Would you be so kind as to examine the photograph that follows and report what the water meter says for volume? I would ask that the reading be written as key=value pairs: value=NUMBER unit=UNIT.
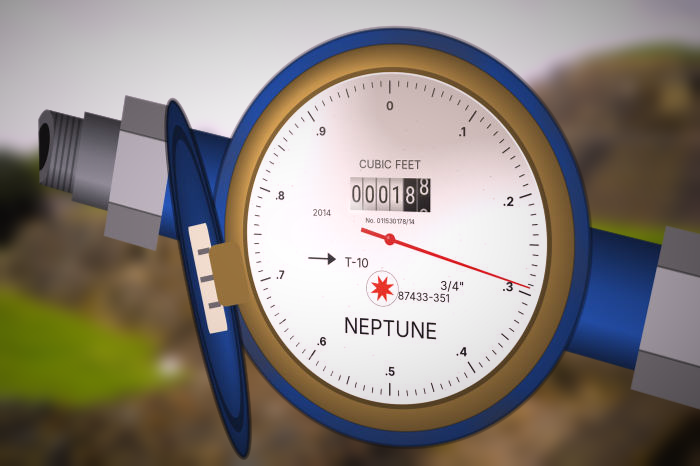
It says value=188.29 unit=ft³
